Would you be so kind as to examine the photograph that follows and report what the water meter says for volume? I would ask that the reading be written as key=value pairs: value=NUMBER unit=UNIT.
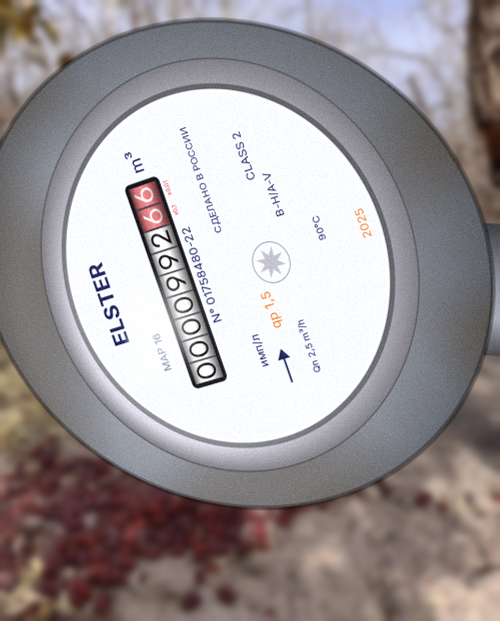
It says value=992.66 unit=m³
